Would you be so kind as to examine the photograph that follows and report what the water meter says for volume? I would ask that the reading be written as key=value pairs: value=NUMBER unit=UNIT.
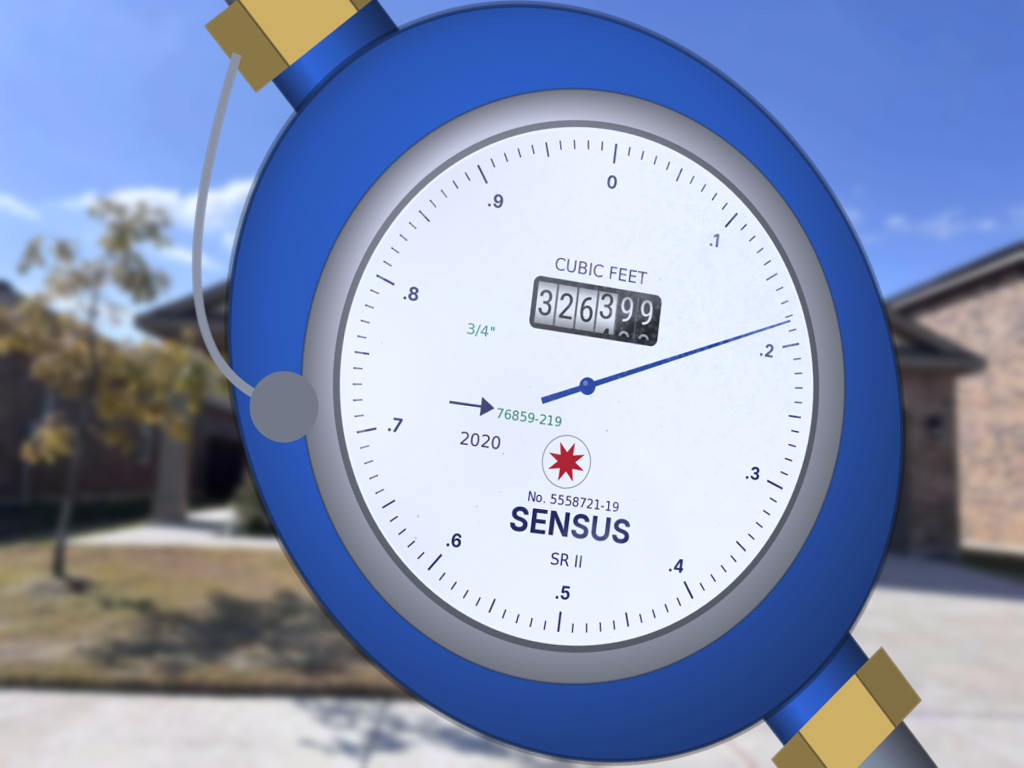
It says value=326399.18 unit=ft³
